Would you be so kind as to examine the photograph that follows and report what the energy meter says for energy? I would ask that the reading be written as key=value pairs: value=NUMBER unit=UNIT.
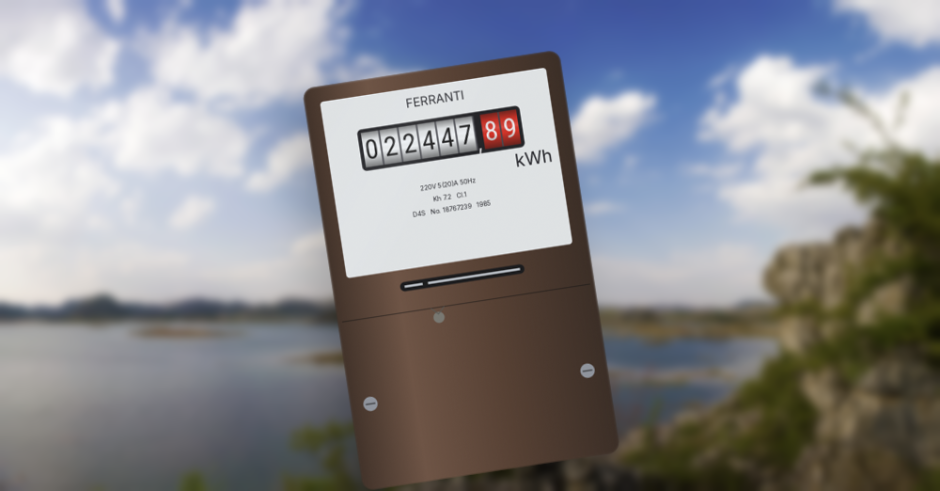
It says value=22447.89 unit=kWh
